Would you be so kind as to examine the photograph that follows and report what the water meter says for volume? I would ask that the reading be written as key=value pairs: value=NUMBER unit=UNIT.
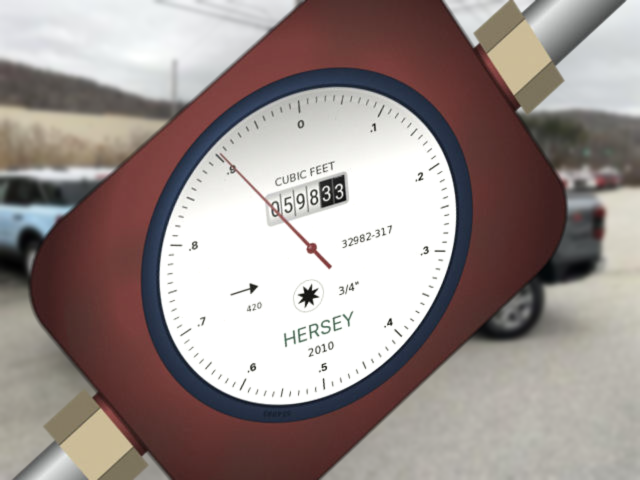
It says value=59832.90 unit=ft³
